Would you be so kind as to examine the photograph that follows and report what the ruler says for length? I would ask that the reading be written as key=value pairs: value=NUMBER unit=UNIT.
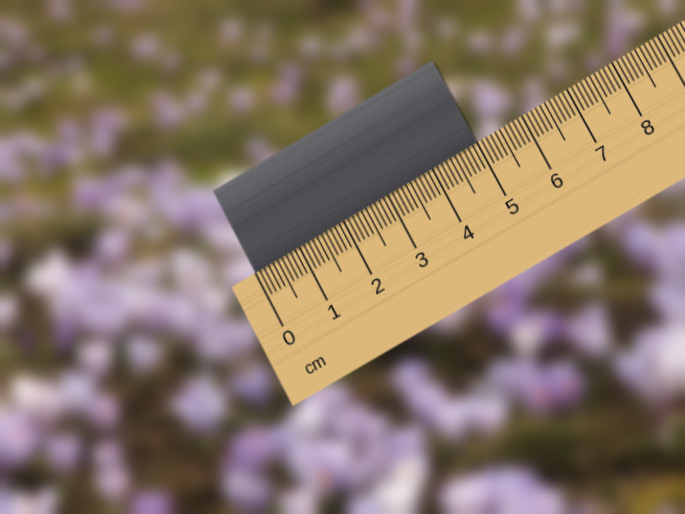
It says value=5 unit=cm
